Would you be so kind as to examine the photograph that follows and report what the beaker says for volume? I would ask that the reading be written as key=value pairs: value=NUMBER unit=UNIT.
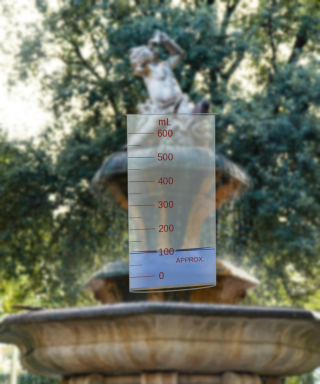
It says value=100 unit=mL
